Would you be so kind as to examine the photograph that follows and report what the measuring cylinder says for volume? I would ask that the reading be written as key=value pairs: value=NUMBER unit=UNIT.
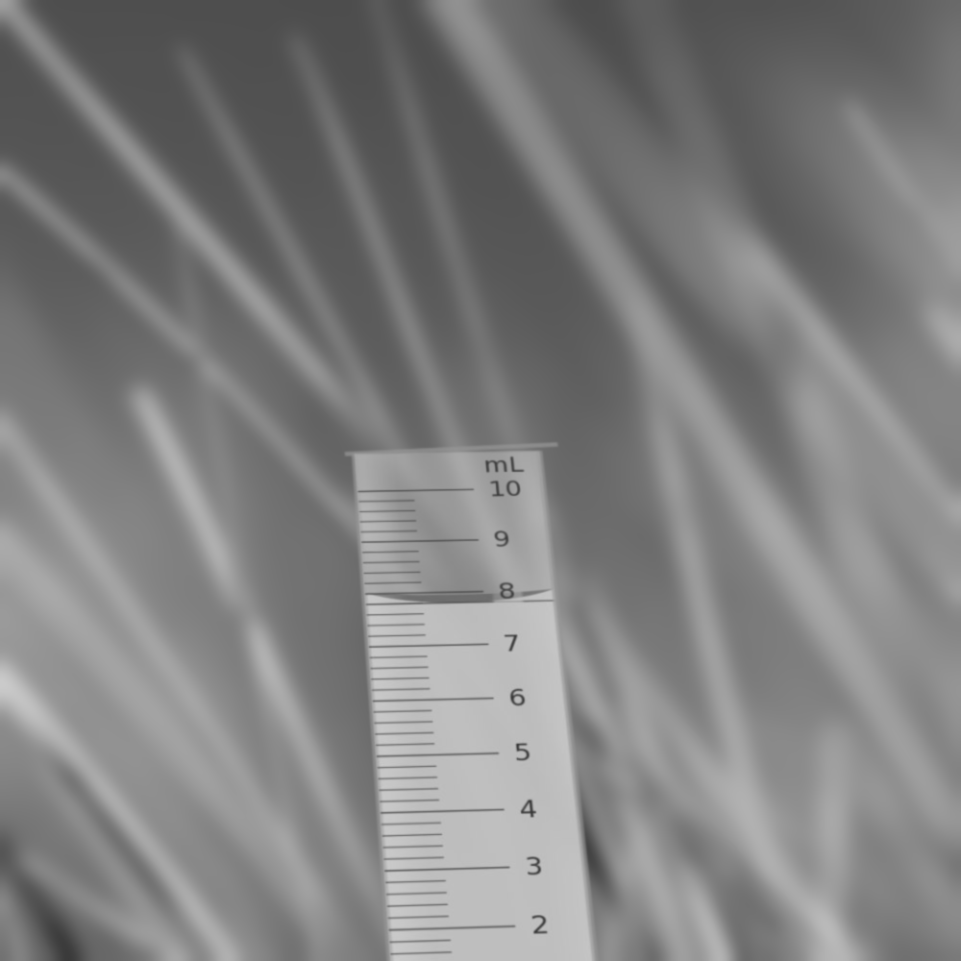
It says value=7.8 unit=mL
